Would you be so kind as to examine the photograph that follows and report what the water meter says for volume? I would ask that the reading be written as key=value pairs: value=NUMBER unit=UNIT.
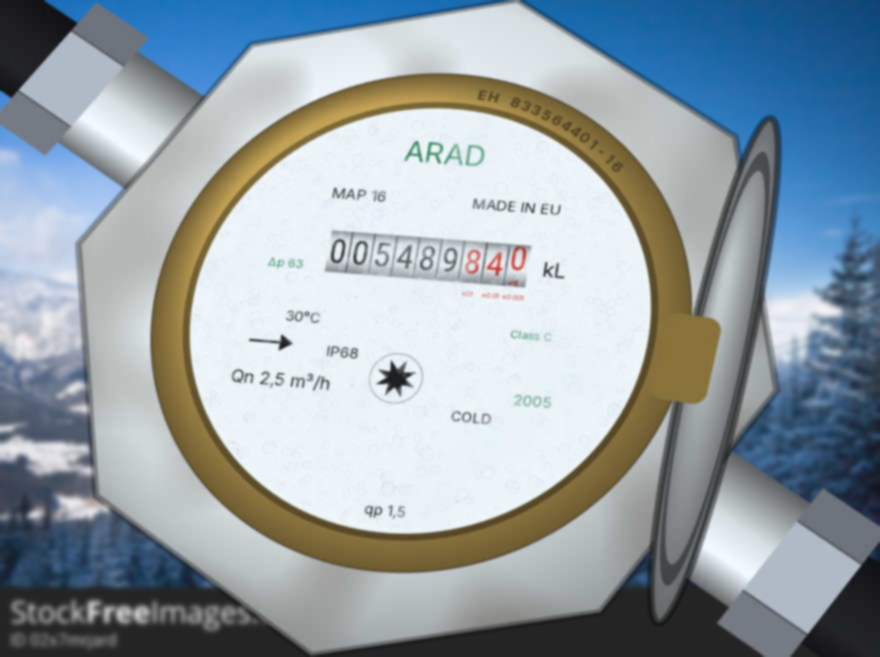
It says value=5489.840 unit=kL
